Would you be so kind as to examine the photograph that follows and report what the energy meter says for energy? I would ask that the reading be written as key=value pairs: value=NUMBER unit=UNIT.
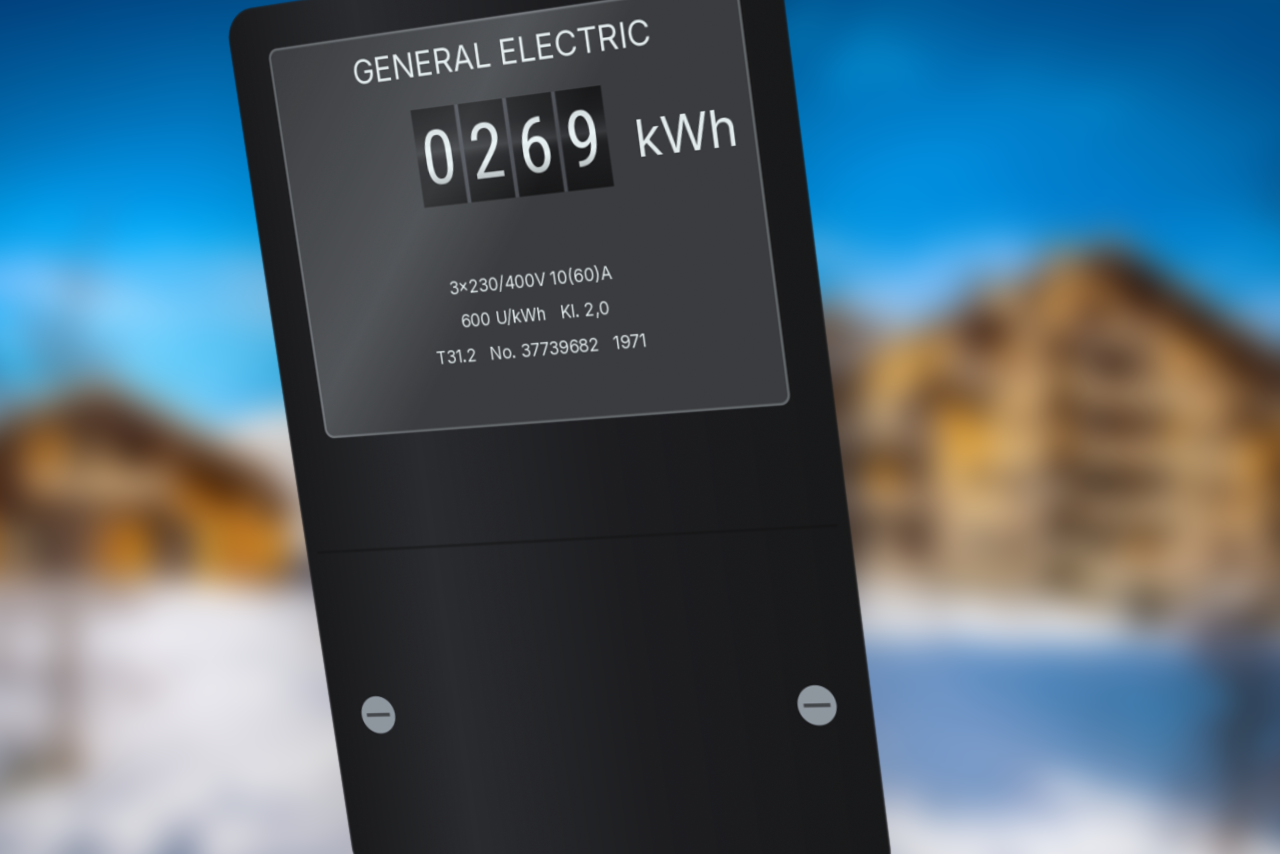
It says value=269 unit=kWh
